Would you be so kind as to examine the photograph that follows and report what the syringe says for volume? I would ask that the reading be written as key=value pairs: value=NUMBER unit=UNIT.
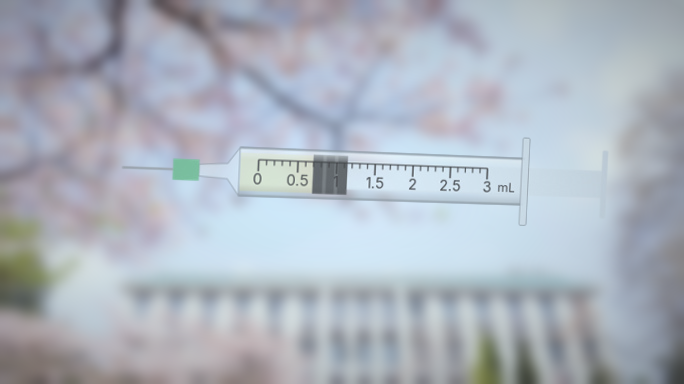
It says value=0.7 unit=mL
